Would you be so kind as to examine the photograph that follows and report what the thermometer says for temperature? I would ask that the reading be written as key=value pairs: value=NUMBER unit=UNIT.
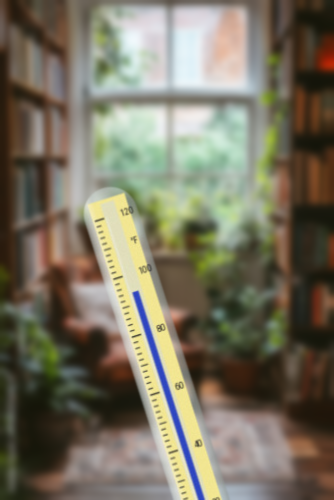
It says value=94 unit=°F
